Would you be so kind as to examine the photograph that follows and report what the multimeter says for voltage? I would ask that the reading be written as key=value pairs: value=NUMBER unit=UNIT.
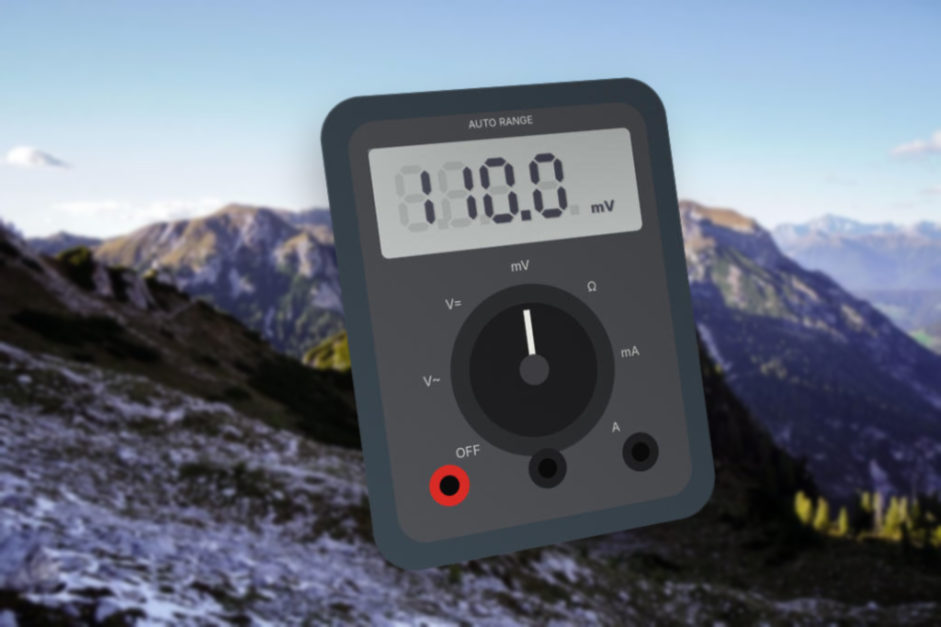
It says value=110.0 unit=mV
